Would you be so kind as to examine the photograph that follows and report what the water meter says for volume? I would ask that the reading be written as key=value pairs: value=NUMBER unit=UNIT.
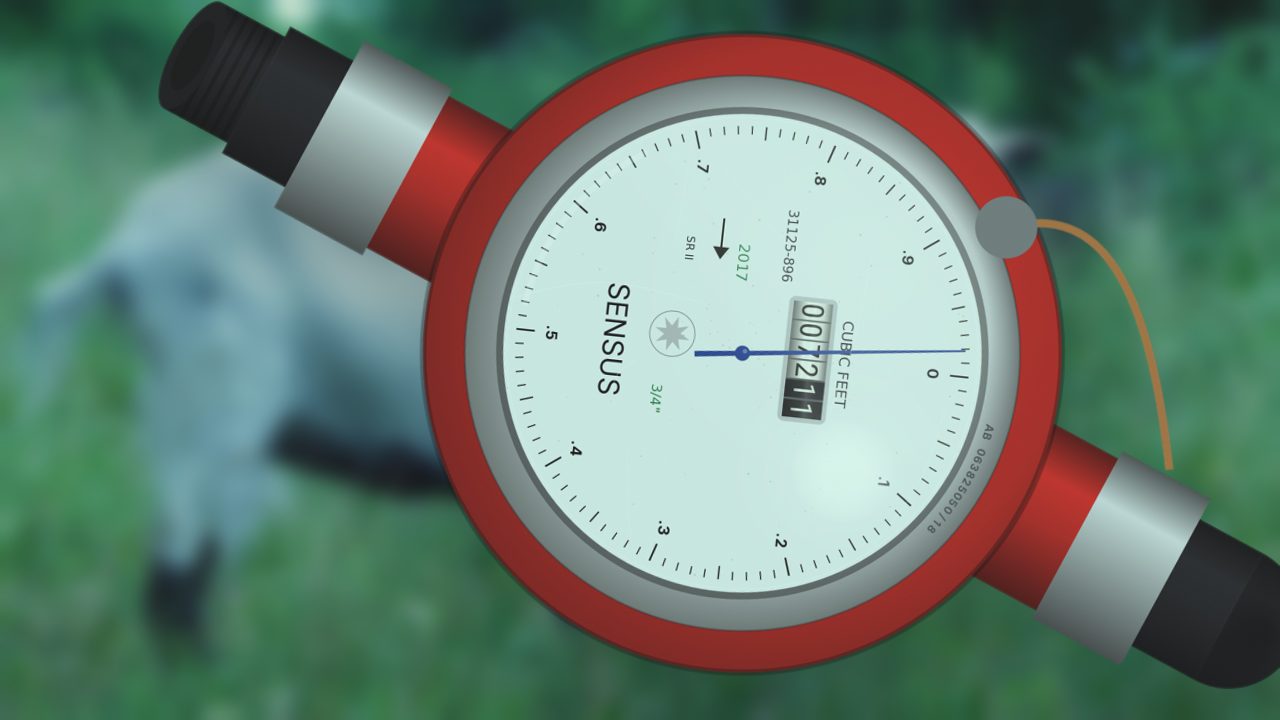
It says value=7210.98 unit=ft³
